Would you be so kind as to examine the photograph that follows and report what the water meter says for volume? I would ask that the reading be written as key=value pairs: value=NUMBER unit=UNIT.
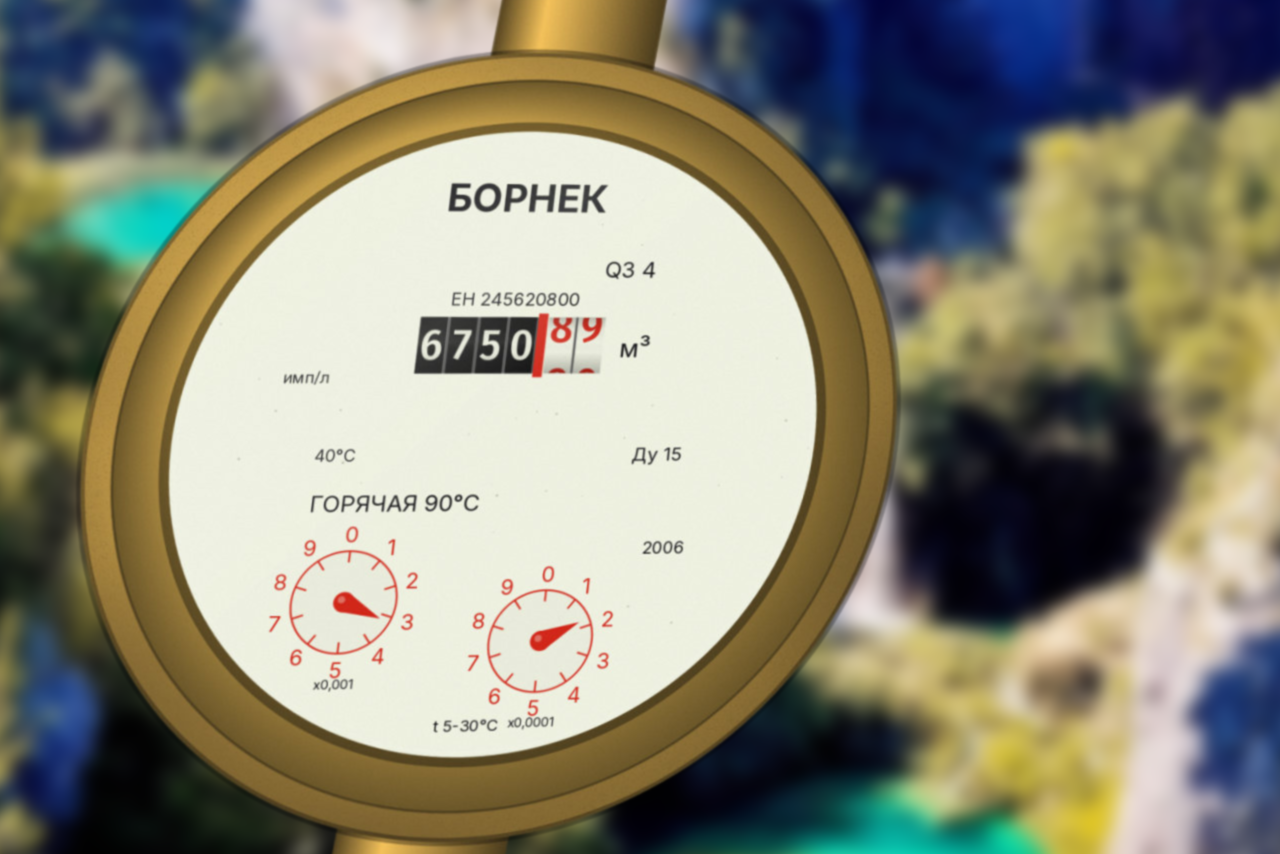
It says value=6750.8931 unit=m³
